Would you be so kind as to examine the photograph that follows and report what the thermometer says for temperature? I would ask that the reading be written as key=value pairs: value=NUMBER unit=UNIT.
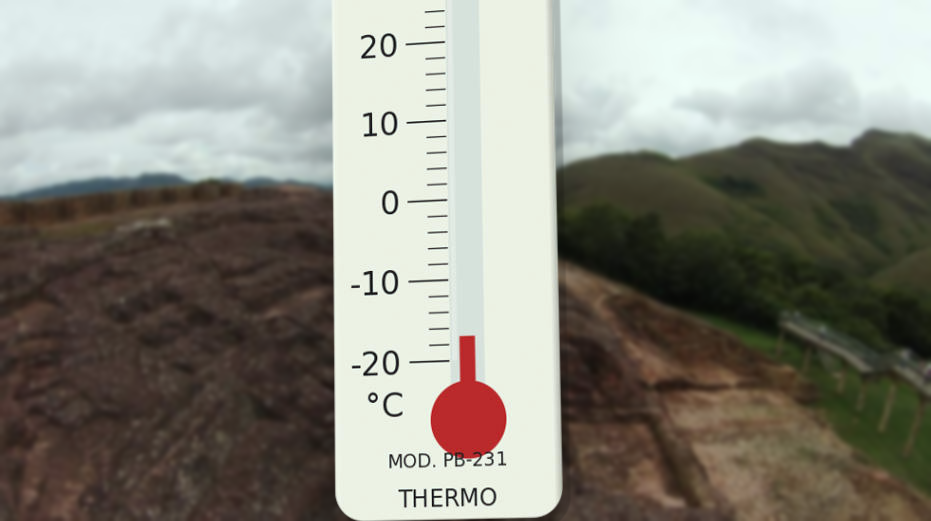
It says value=-17 unit=°C
